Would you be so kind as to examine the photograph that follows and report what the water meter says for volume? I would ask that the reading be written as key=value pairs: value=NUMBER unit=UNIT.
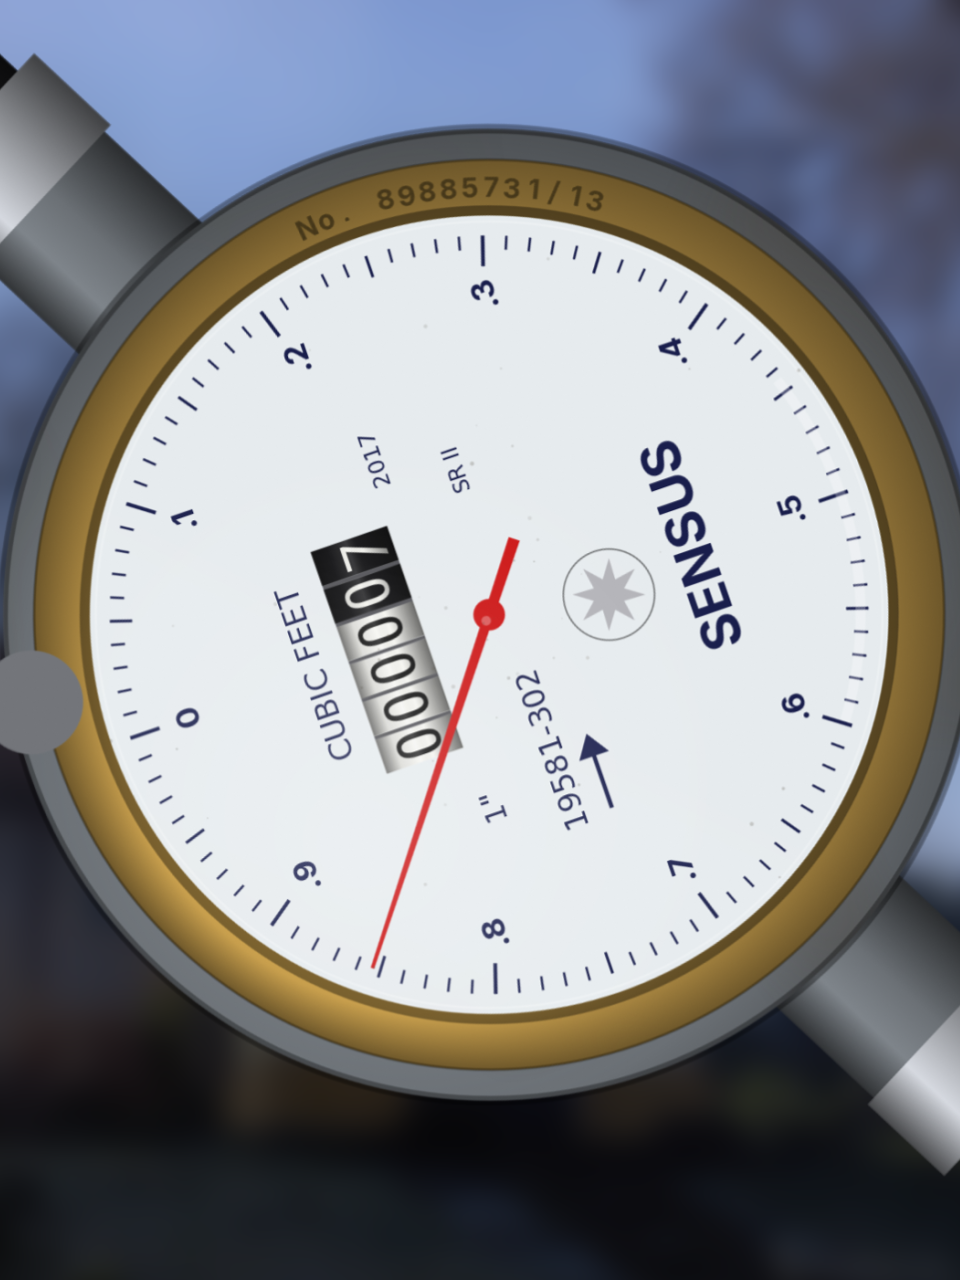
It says value=6.85 unit=ft³
